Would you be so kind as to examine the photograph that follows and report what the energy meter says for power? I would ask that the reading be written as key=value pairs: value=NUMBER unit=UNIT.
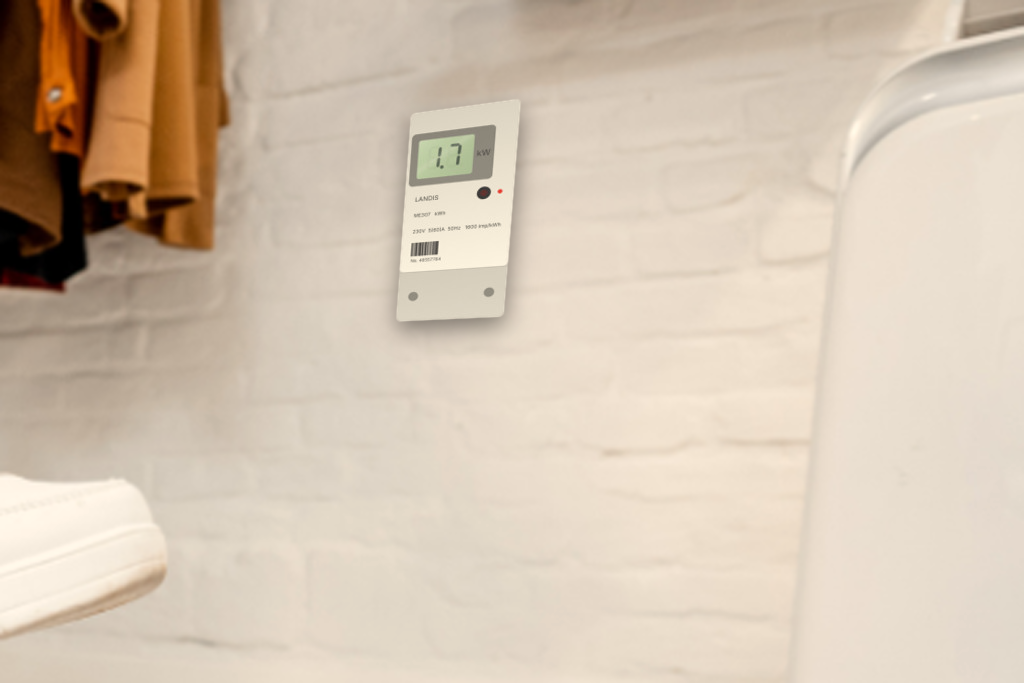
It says value=1.7 unit=kW
